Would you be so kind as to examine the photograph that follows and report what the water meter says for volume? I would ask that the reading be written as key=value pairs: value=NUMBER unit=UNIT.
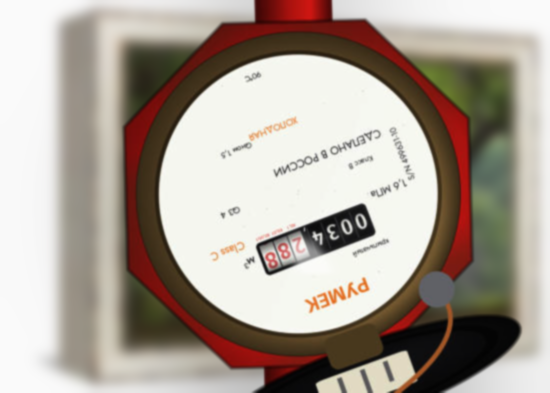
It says value=34.288 unit=m³
